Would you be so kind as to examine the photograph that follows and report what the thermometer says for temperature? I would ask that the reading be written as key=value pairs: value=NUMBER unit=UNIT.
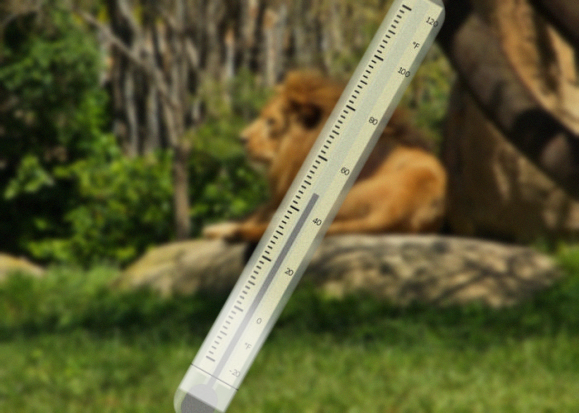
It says value=48 unit=°F
